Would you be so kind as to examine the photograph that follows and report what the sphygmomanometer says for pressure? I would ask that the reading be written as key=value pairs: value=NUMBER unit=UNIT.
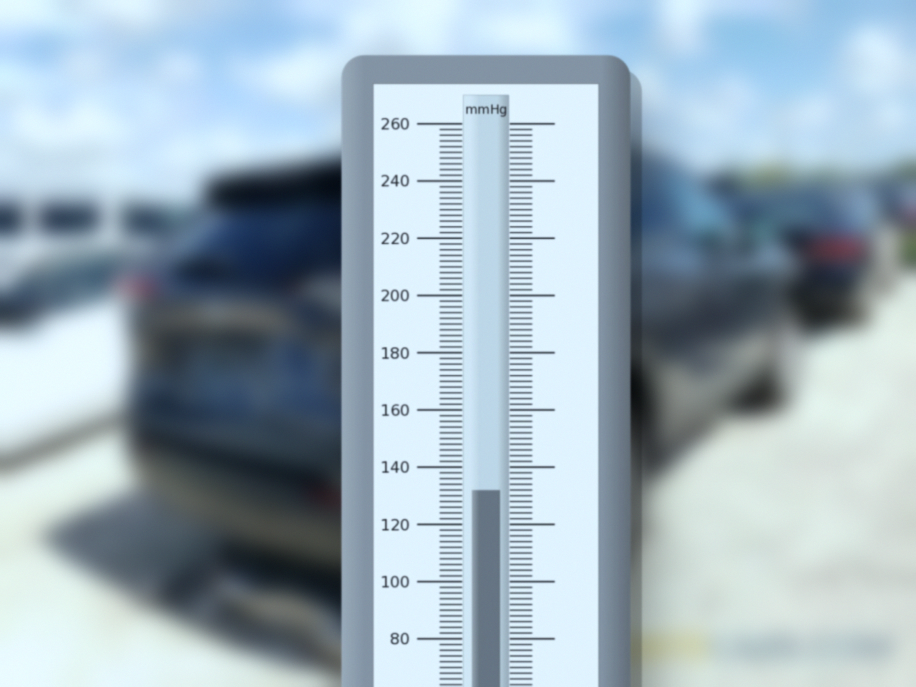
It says value=132 unit=mmHg
